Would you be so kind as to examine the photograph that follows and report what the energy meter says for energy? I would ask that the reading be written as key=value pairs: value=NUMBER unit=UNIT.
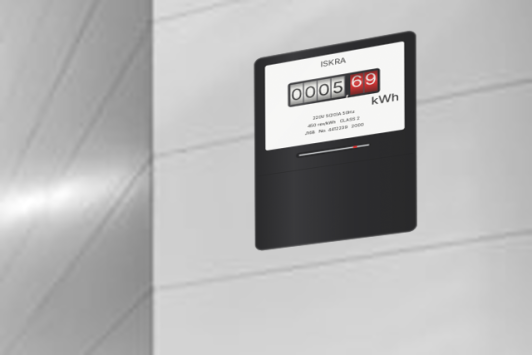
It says value=5.69 unit=kWh
